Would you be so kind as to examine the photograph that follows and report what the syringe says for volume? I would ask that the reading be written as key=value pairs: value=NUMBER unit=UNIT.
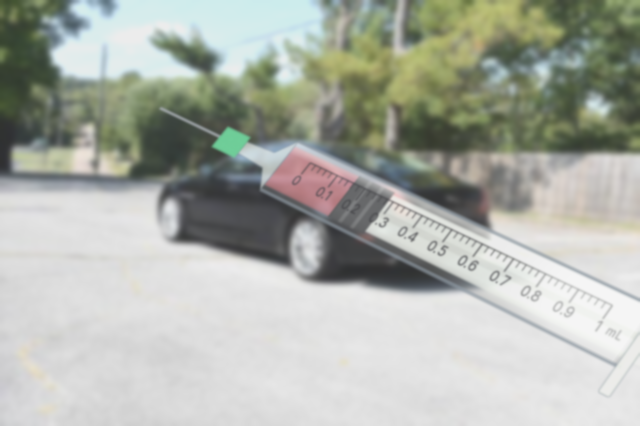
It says value=0.16 unit=mL
